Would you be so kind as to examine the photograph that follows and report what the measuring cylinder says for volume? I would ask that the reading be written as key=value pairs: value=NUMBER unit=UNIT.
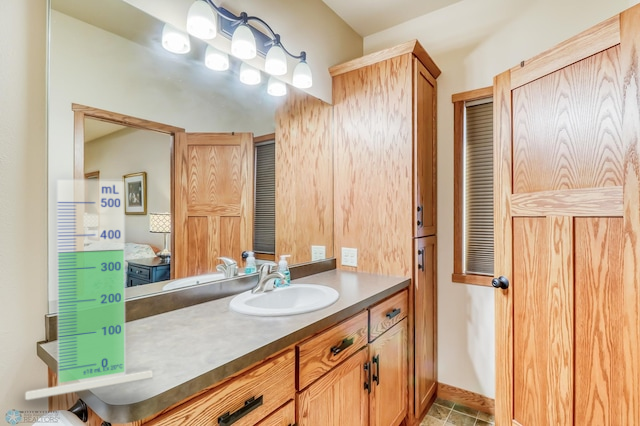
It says value=350 unit=mL
